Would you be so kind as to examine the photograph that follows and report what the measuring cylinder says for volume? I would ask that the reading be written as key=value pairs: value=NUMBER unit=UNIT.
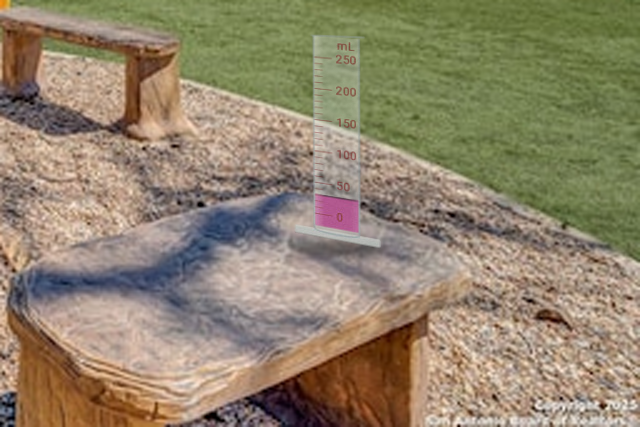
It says value=30 unit=mL
